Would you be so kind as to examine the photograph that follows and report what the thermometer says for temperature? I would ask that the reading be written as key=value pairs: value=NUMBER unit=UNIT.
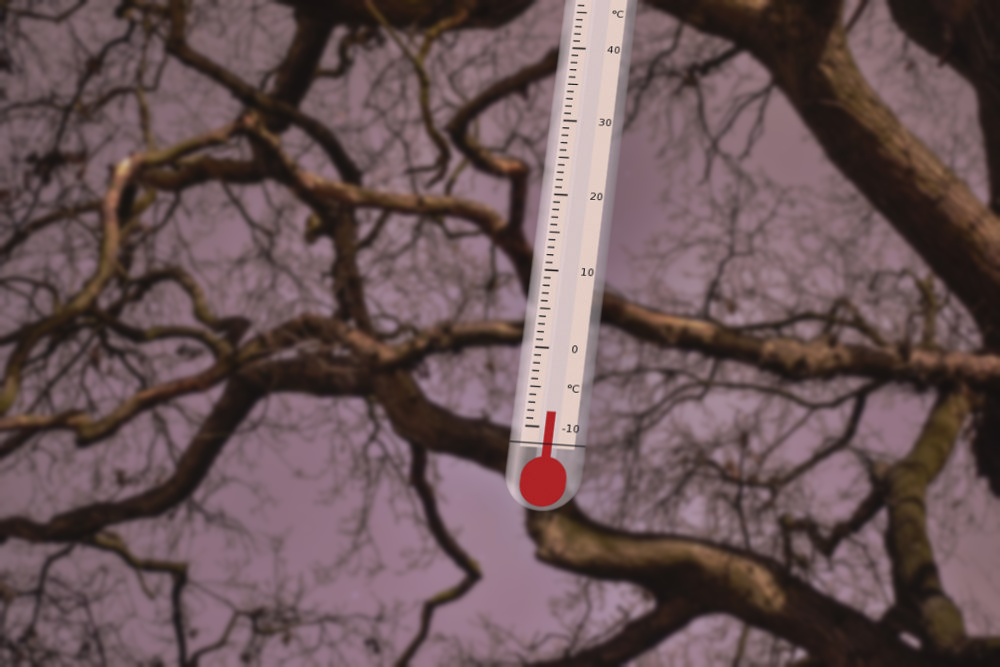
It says value=-8 unit=°C
